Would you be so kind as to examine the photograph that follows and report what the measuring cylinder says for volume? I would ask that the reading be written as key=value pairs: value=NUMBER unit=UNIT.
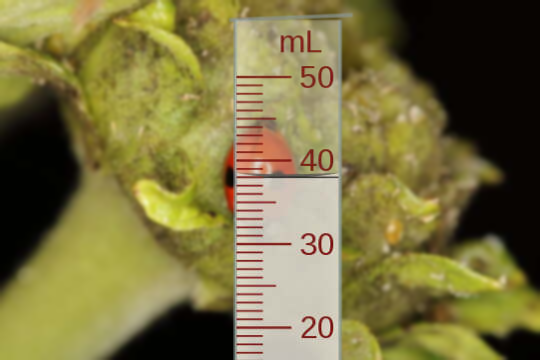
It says value=38 unit=mL
